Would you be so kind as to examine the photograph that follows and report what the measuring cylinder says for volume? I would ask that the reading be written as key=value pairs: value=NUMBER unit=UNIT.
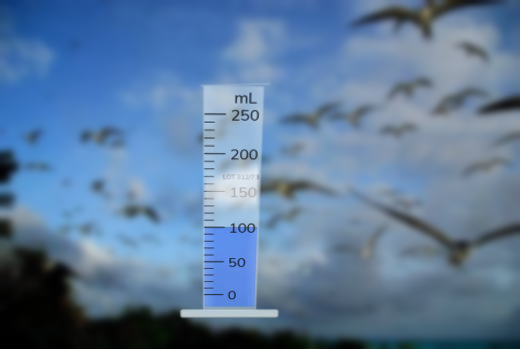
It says value=100 unit=mL
